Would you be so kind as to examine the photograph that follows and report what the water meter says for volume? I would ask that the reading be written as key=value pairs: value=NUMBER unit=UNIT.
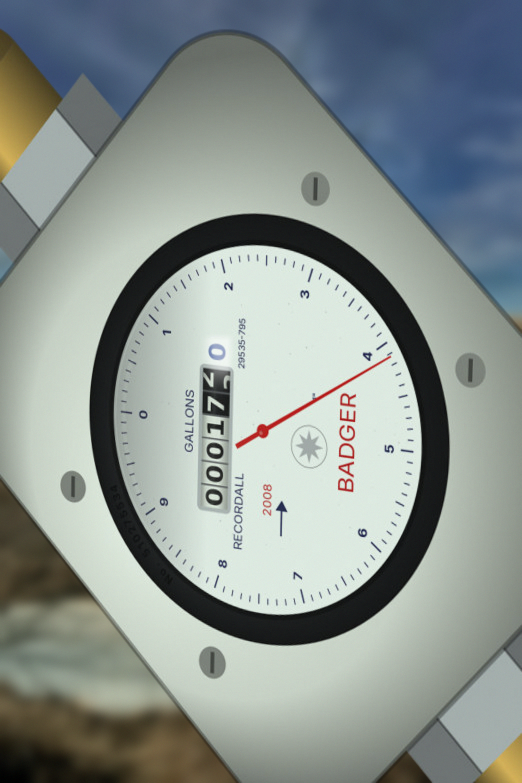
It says value=1724.1 unit=gal
